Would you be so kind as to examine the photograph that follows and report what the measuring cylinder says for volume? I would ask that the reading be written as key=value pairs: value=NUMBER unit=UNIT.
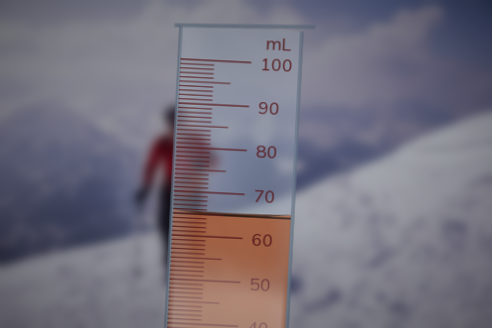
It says value=65 unit=mL
